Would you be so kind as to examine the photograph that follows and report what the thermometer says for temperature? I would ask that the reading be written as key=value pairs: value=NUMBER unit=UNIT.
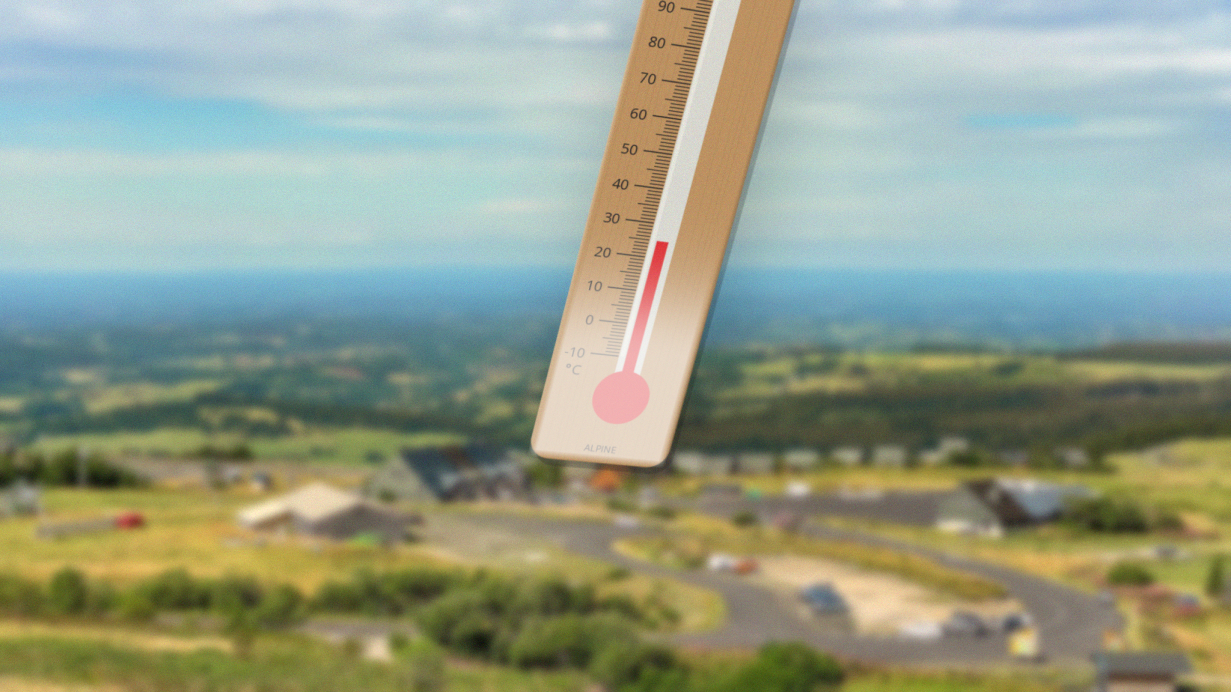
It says value=25 unit=°C
